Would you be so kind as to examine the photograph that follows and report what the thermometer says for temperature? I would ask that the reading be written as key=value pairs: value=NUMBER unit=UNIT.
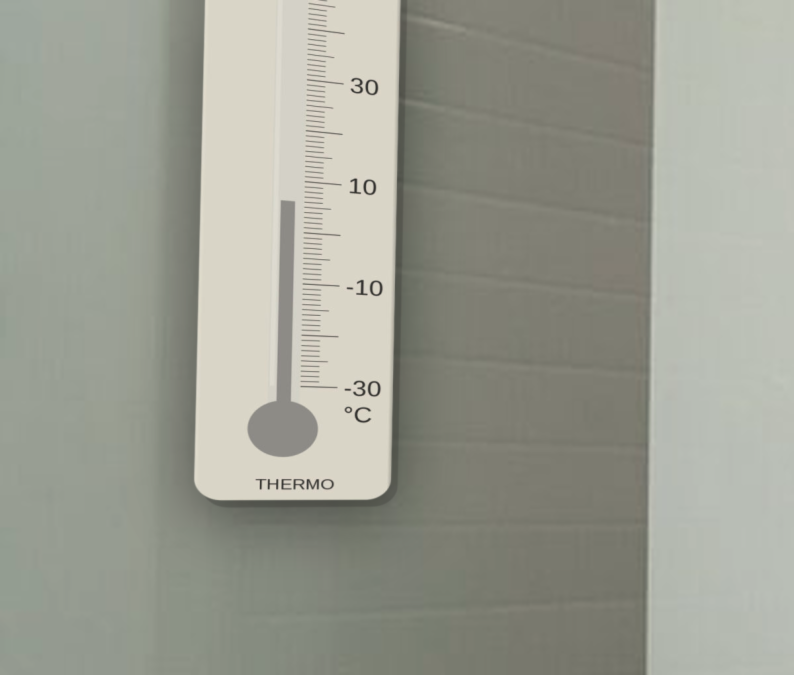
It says value=6 unit=°C
